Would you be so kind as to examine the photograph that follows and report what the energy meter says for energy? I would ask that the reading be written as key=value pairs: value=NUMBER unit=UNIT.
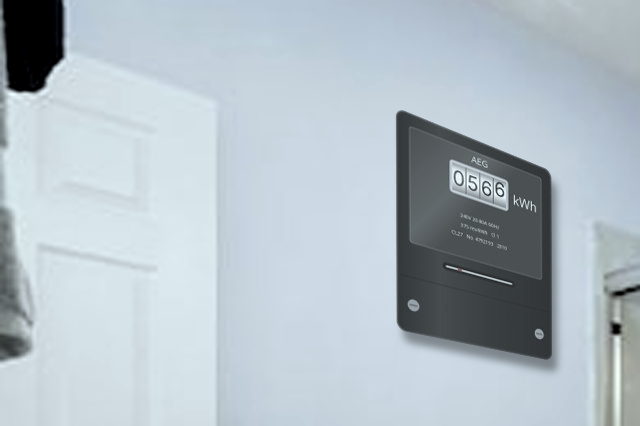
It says value=566 unit=kWh
